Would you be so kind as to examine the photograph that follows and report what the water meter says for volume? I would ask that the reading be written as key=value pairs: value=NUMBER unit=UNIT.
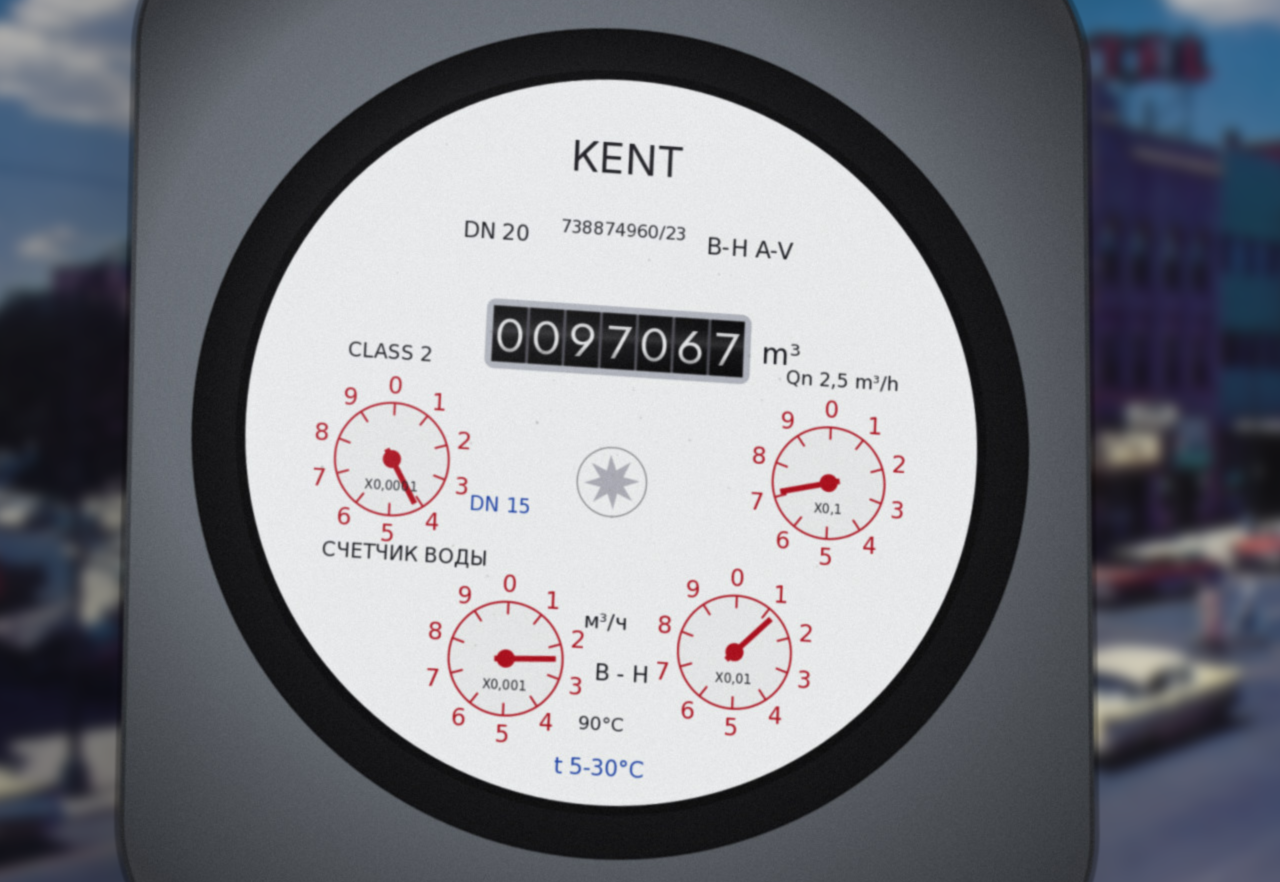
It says value=97067.7124 unit=m³
